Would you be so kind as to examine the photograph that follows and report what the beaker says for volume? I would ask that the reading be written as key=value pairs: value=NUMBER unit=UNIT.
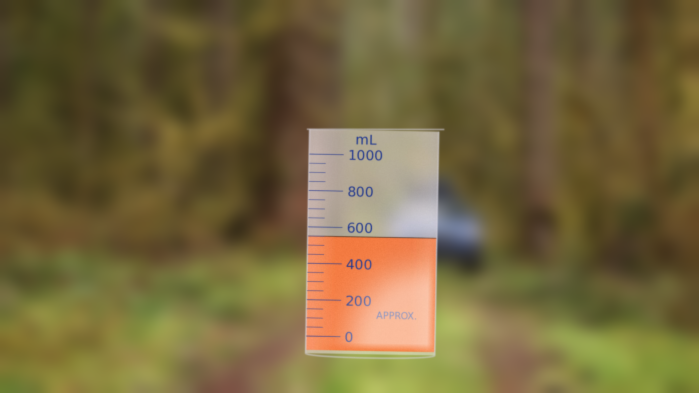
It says value=550 unit=mL
